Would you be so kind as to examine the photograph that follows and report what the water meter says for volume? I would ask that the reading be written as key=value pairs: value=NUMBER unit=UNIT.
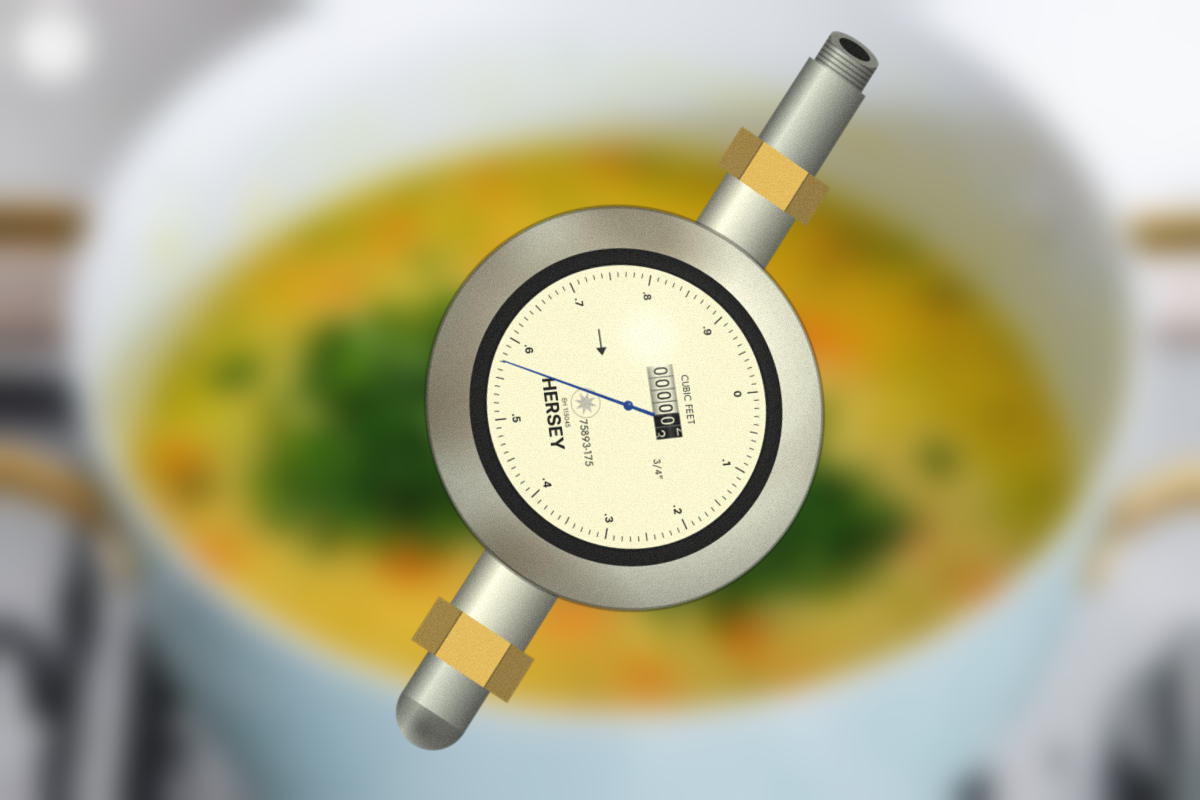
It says value=2.57 unit=ft³
